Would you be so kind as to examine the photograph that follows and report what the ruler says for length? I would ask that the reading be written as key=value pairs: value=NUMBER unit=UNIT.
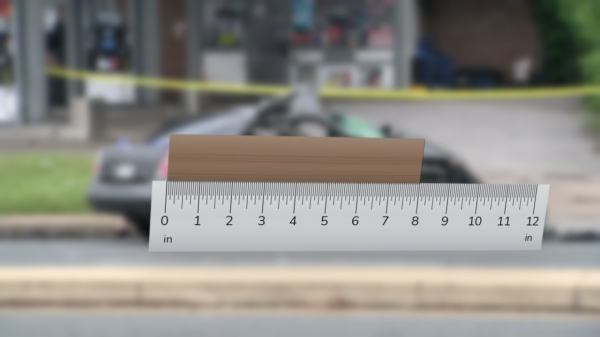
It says value=8 unit=in
